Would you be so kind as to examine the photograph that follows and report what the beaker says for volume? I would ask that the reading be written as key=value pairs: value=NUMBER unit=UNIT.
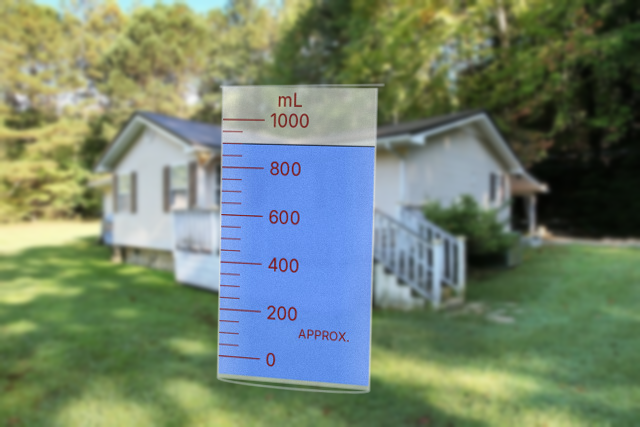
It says value=900 unit=mL
